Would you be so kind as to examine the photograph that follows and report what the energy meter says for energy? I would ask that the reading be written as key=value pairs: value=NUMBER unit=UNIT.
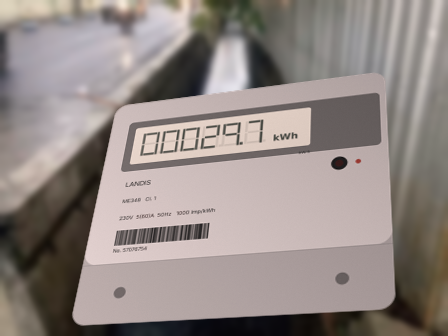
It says value=29.7 unit=kWh
